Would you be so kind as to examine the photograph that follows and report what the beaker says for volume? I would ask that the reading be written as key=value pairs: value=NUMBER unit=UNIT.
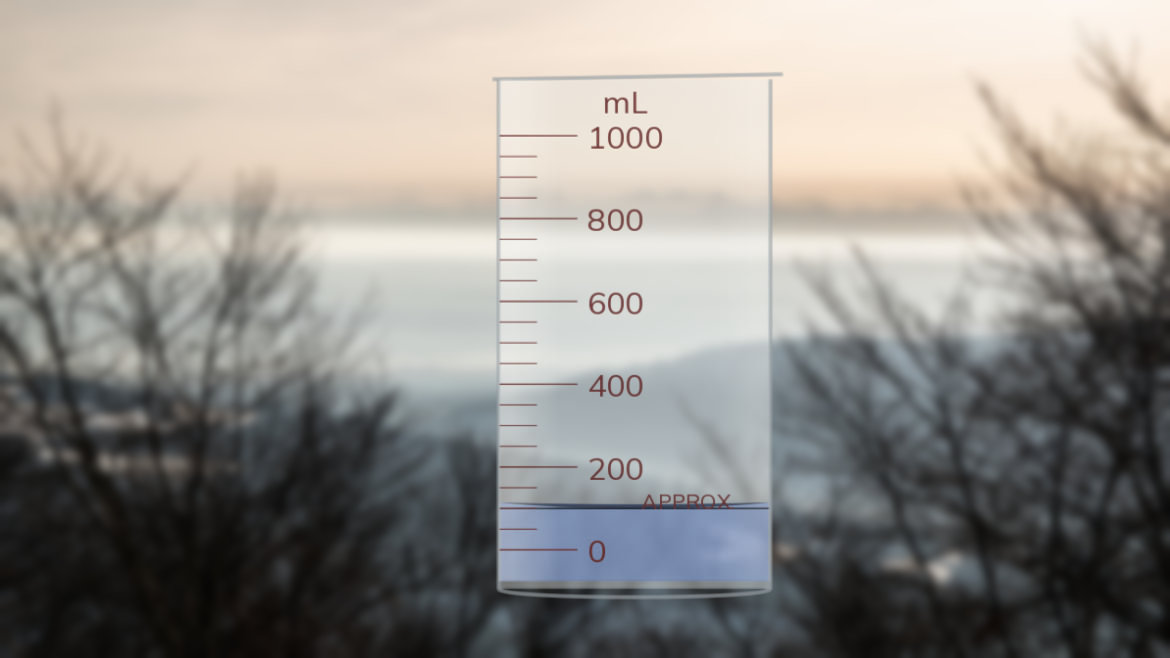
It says value=100 unit=mL
